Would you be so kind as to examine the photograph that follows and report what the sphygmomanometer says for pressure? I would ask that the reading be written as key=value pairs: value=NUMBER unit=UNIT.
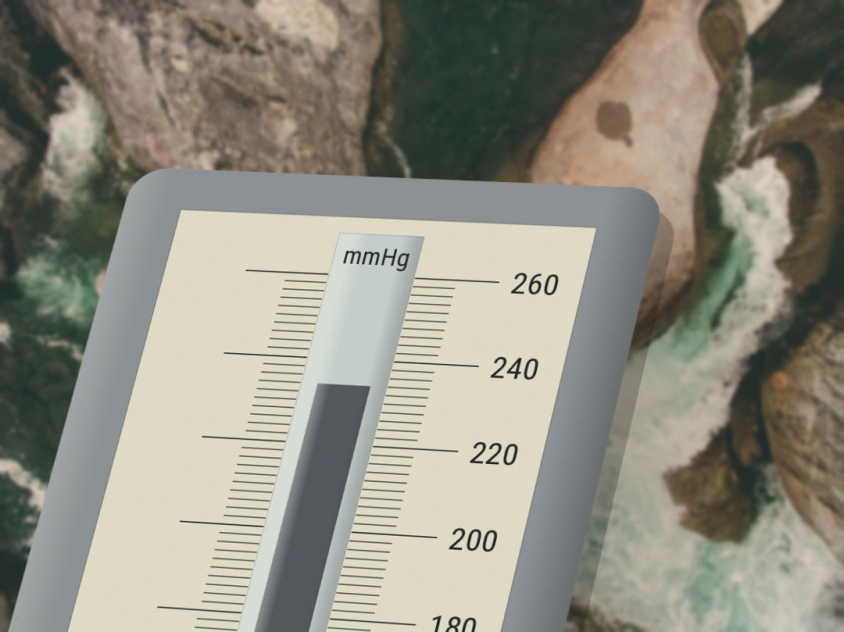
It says value=234 unit=mmHg
